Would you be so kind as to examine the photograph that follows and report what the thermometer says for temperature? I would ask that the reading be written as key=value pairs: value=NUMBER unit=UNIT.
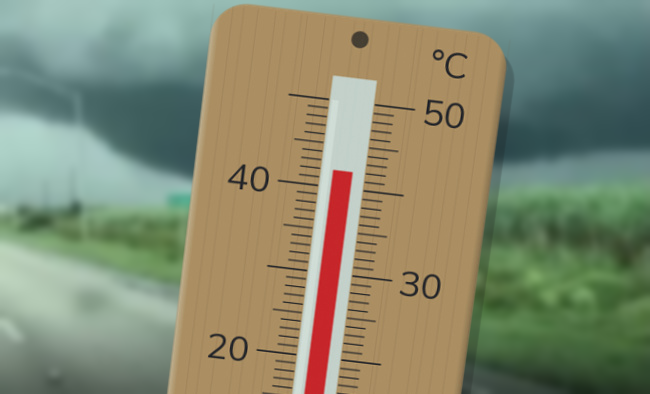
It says value=42 unit=°C
